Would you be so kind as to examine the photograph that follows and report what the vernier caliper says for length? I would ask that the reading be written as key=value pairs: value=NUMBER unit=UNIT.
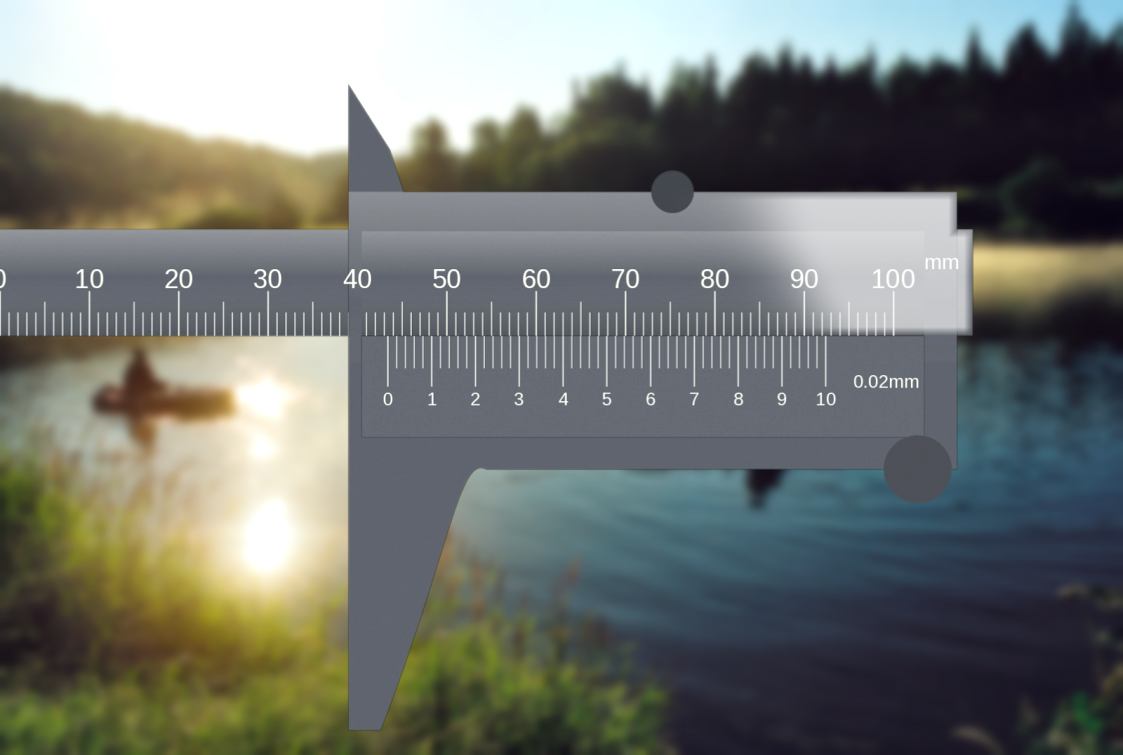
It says value=43.4 unit=mm
